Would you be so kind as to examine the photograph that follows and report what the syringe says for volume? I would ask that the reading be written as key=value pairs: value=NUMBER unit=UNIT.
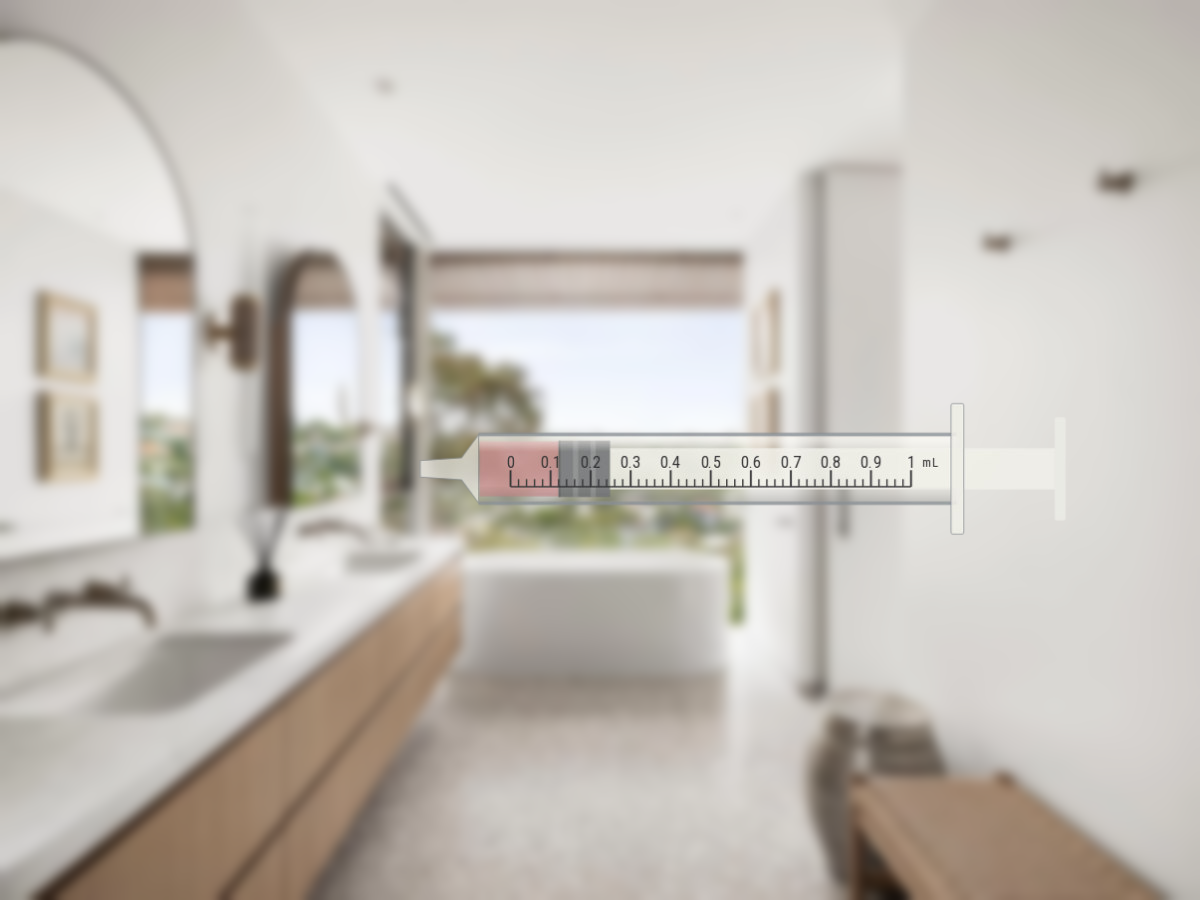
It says value=0.12 unit=mL
